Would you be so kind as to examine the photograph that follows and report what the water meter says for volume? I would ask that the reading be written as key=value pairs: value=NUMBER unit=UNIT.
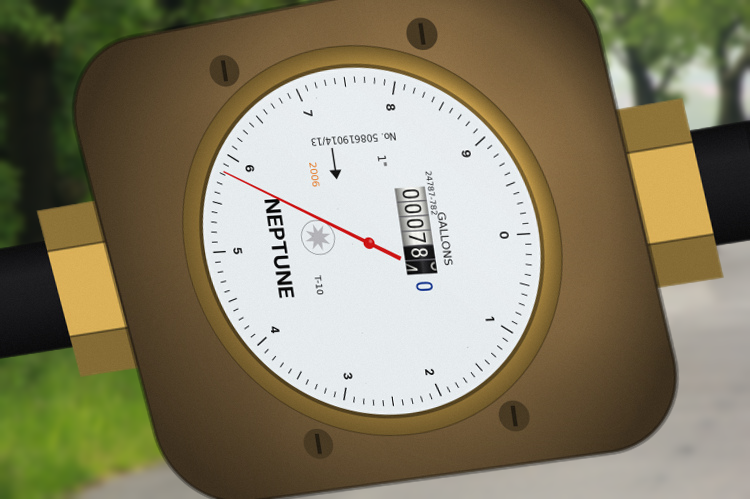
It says value=7835.8 unit=gal
